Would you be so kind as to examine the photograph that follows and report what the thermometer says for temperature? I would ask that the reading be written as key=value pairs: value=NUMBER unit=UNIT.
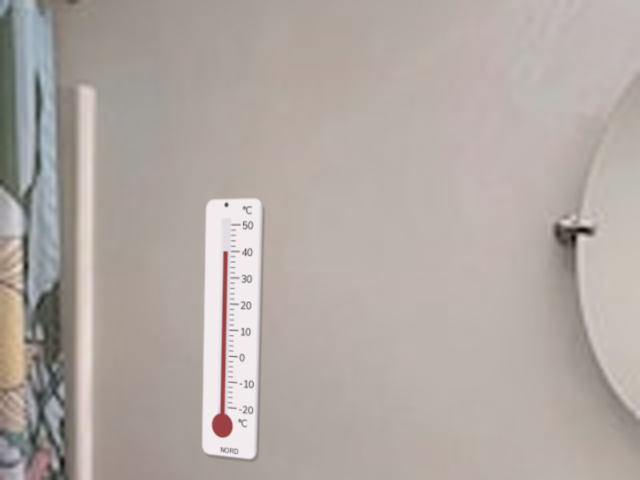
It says value=40 unit=°C
